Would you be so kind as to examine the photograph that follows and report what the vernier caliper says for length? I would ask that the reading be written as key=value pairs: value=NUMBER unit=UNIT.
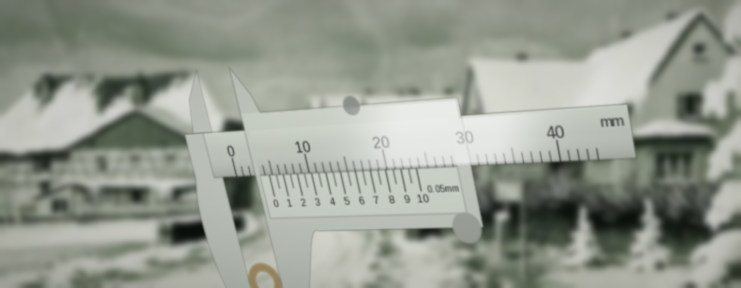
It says value=4.6 unit=mm
